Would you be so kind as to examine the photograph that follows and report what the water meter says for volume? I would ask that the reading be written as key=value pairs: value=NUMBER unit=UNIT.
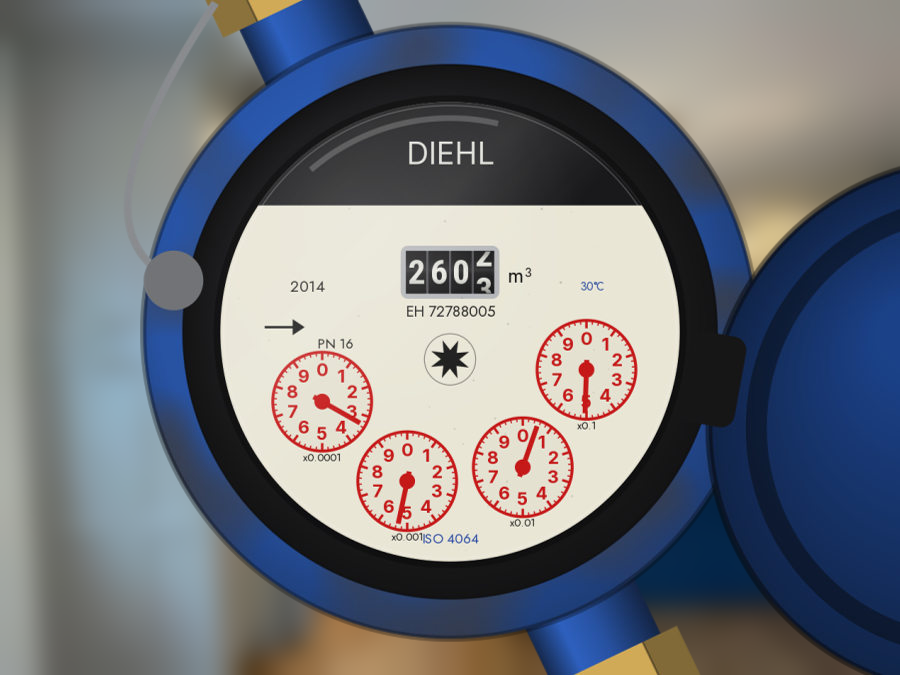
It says value=2602.5053 unit=m³
